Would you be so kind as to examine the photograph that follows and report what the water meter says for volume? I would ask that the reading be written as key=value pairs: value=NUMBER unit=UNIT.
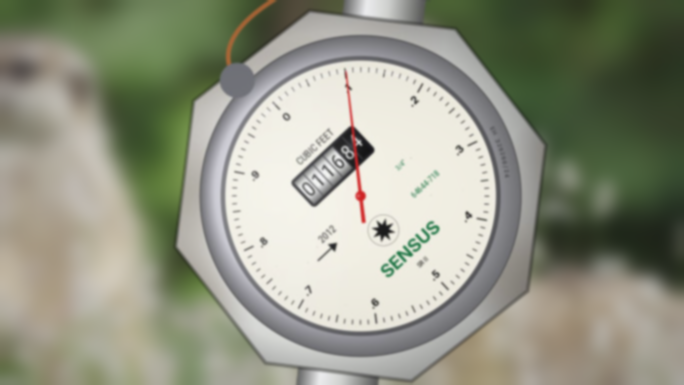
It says value=11684.10 unit=ft³
